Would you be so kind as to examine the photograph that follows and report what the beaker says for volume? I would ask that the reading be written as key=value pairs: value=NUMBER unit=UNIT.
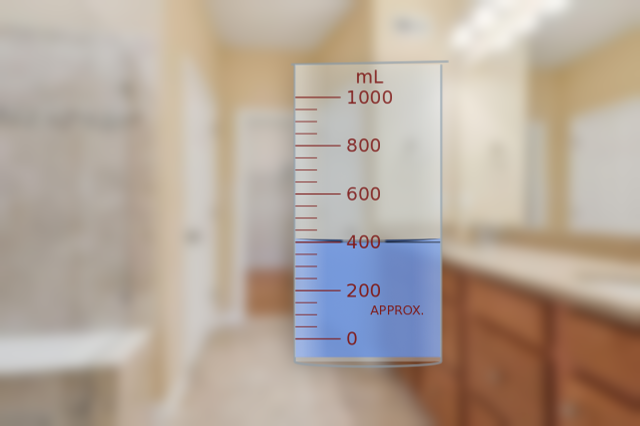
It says value=400 unit=mL
